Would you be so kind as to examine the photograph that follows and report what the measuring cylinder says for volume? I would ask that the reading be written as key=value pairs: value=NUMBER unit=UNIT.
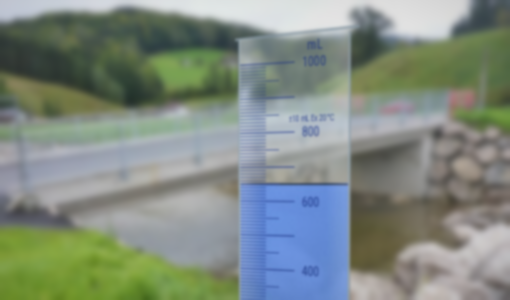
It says value=650 unit=mL
